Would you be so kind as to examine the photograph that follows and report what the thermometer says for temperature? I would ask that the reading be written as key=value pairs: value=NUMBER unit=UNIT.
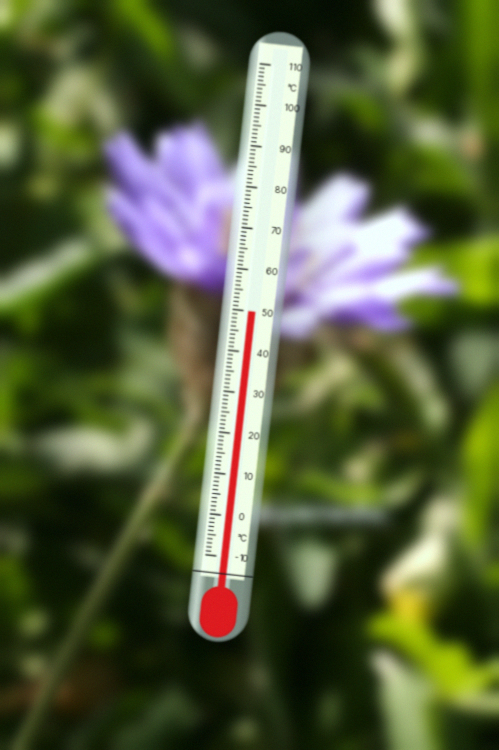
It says value=50 unit=°C
